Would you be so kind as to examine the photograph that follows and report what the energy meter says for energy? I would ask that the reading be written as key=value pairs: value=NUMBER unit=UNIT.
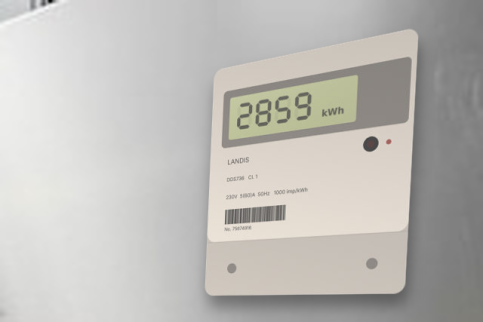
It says value=2859 unit=kWh
